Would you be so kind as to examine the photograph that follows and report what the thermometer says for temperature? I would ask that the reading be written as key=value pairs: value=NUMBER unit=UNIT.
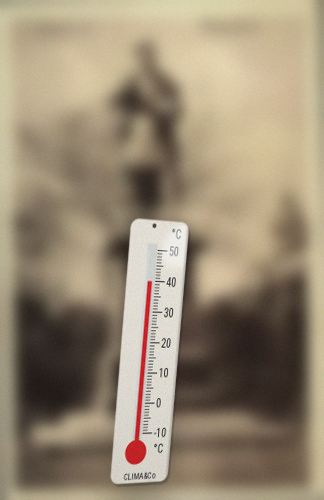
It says value=40 unit=°C
